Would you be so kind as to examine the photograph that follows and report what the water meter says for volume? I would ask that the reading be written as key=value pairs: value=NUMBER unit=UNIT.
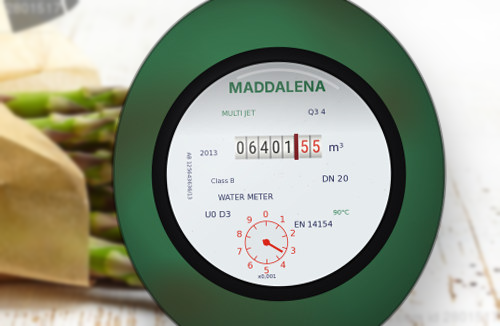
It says value=6401.553 unit=m³
